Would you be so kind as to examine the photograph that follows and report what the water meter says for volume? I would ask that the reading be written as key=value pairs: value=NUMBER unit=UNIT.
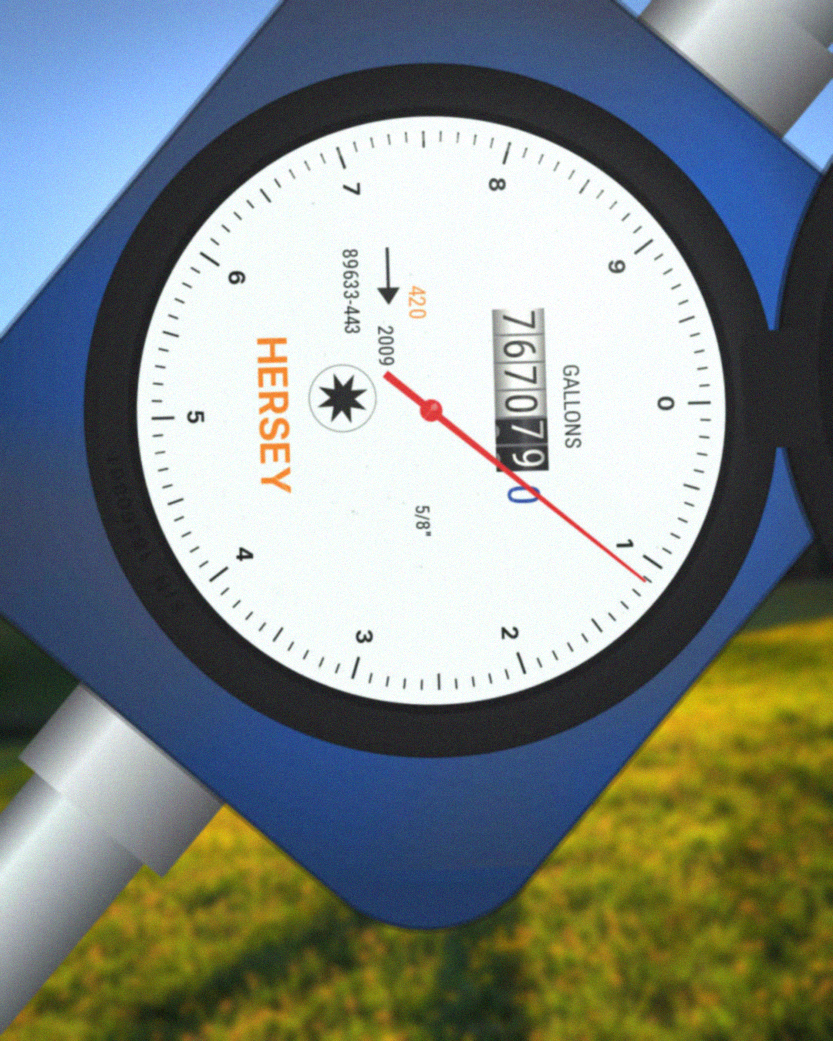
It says value=7670791.1 unit=gal
